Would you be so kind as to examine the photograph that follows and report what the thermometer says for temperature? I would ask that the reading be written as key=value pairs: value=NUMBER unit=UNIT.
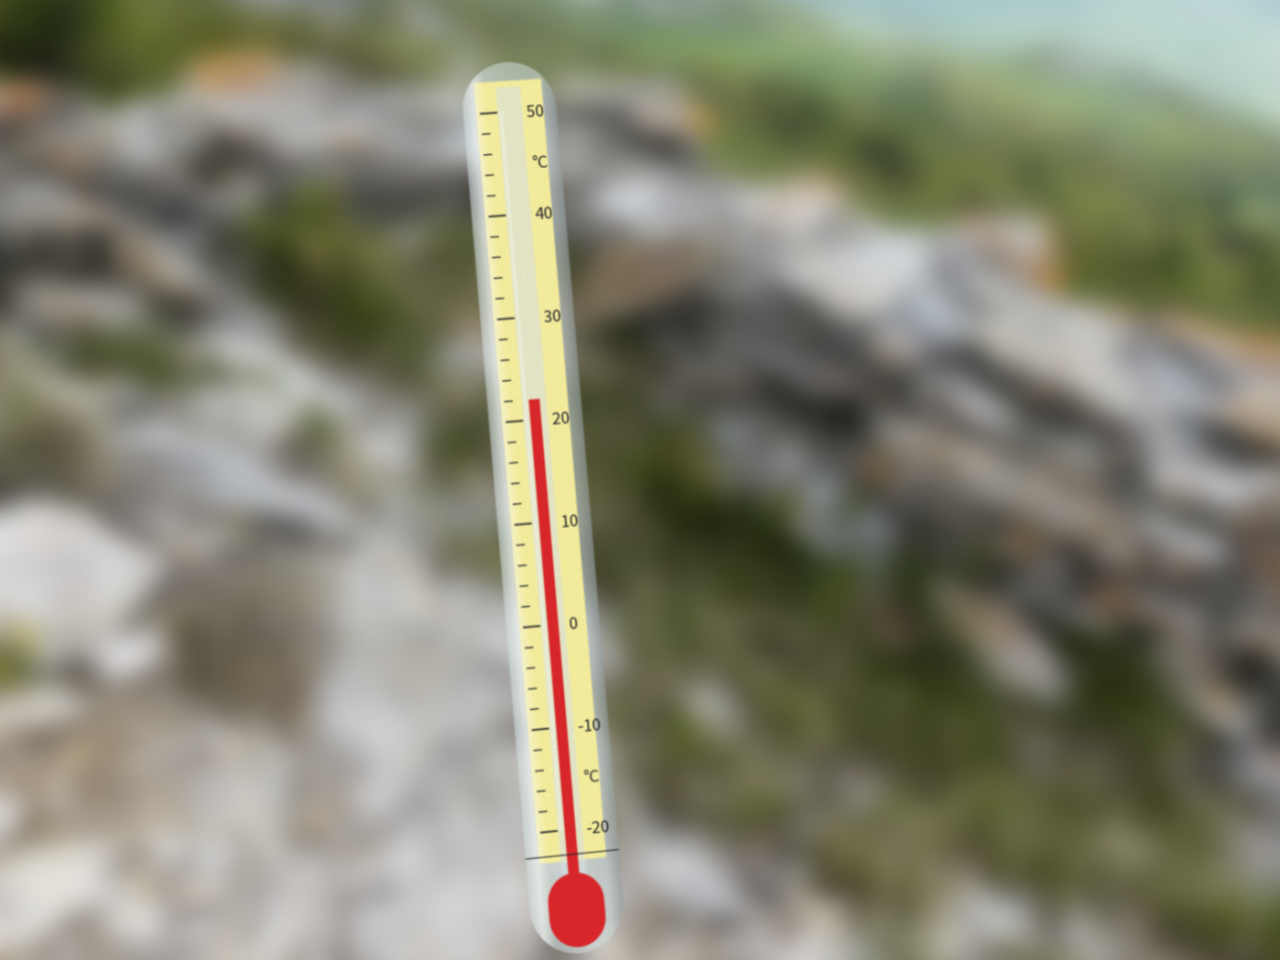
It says value=22 unit=°C
